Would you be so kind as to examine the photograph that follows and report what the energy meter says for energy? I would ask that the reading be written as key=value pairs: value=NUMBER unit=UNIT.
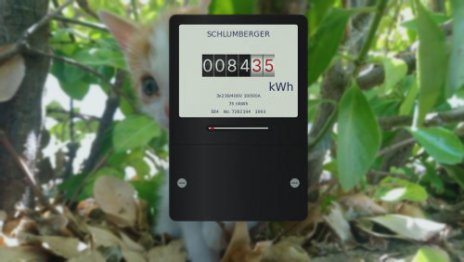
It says value=84.35 unit=kWh
